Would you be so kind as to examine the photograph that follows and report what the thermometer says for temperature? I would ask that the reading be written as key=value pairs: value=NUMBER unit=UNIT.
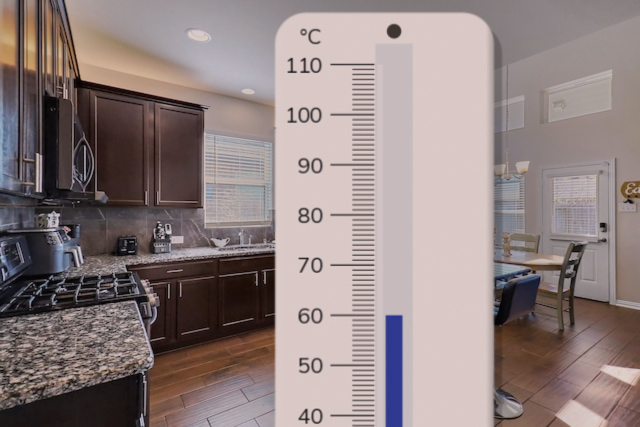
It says value=60 unit=°C
